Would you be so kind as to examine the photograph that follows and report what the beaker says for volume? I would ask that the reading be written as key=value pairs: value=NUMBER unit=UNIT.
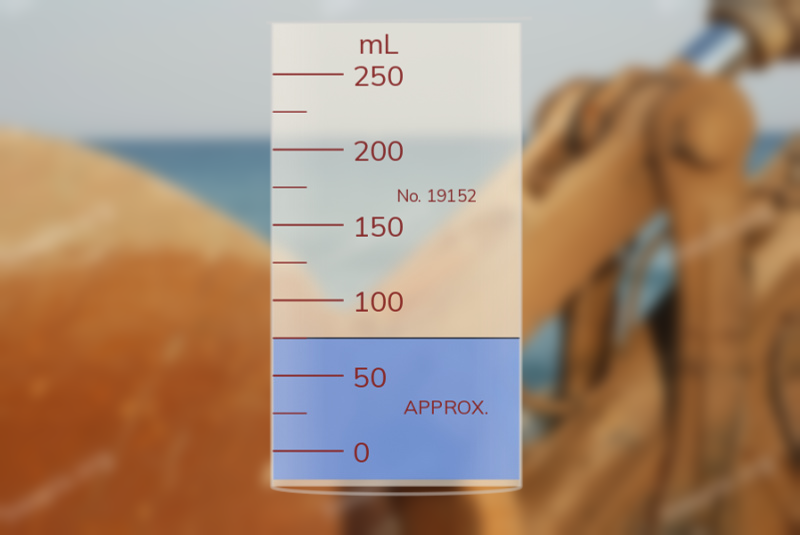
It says value=75 unit=mL
